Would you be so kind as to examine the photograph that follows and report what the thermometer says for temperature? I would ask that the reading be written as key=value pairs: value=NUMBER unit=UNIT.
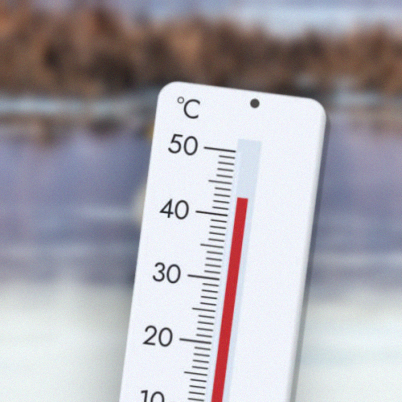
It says value=43 unit=°C
